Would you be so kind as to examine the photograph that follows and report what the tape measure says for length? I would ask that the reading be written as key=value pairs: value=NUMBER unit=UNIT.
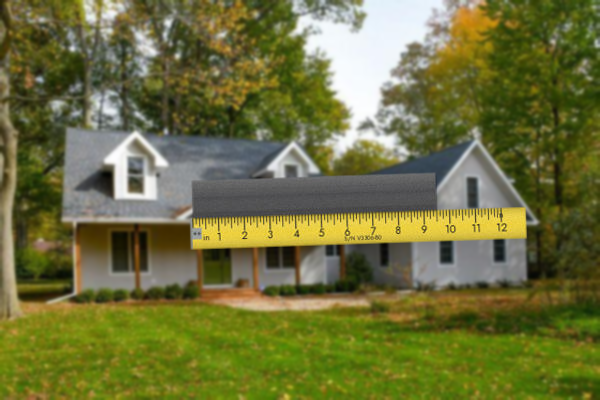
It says value=9.5 unit=in
